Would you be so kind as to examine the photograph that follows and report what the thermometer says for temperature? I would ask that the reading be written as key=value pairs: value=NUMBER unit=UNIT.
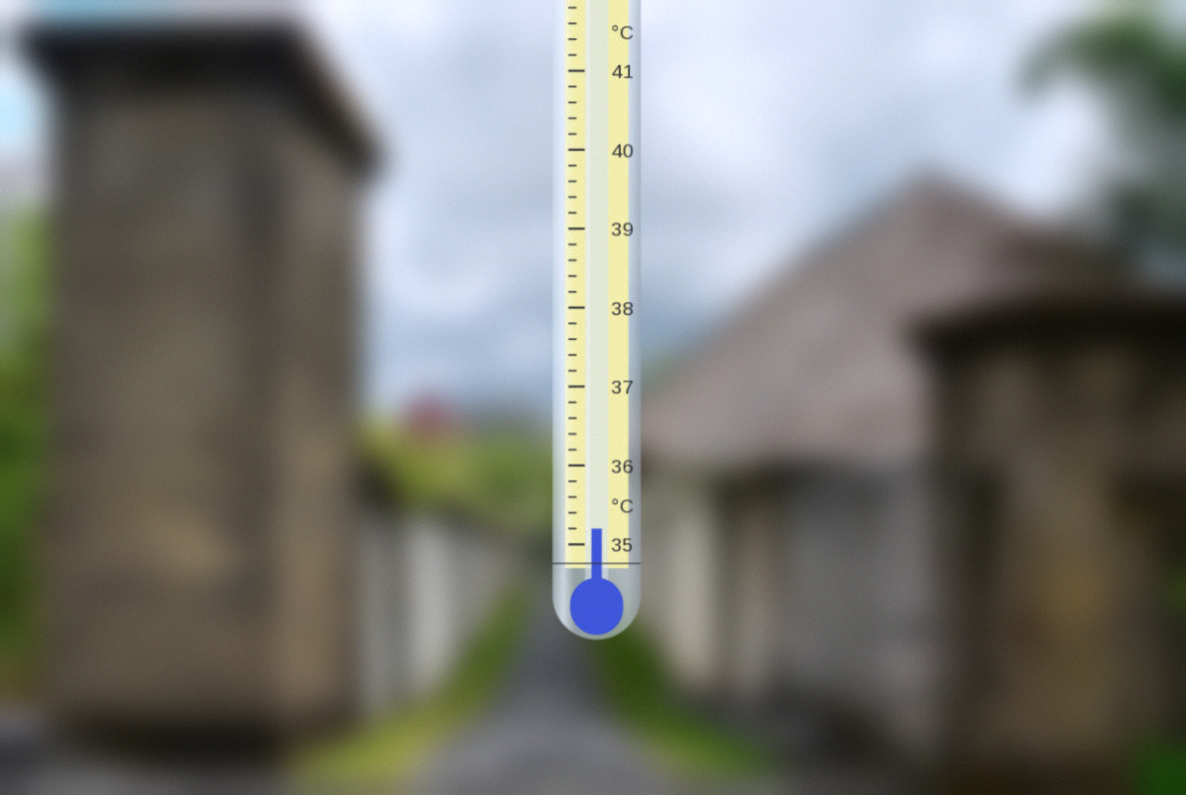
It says value=35.2 unit=°C
